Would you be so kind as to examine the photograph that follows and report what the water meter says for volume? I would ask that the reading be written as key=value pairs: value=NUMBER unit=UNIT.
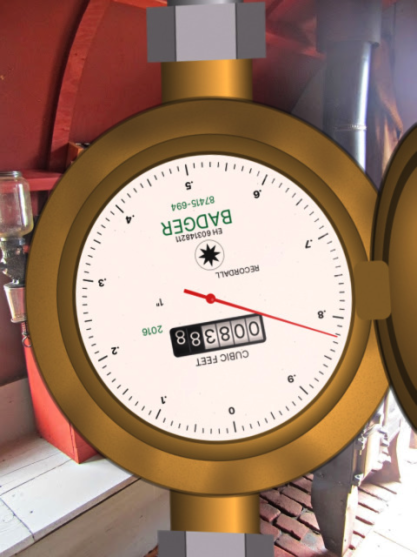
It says value=8387.82 unit=ft³
